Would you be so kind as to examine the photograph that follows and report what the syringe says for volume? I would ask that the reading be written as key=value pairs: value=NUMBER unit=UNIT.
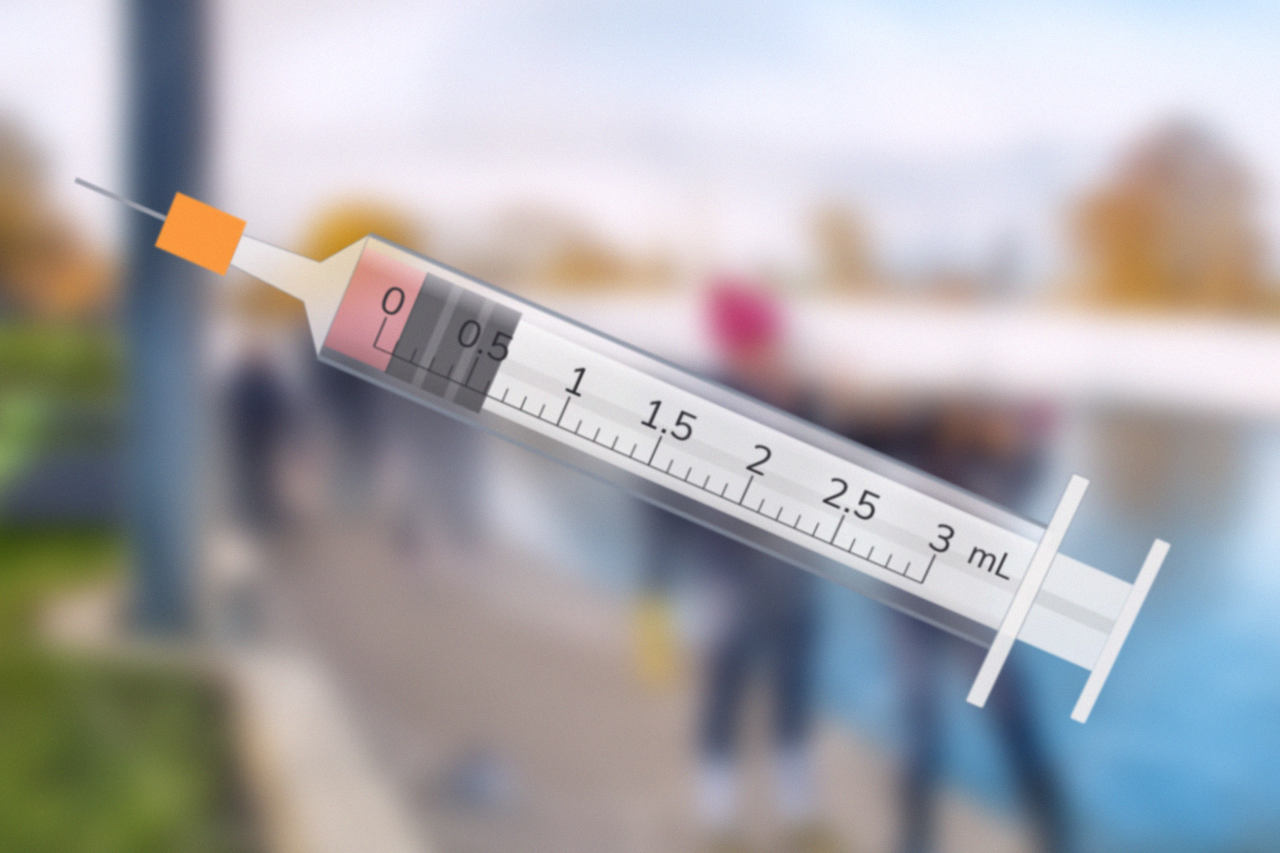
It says value=0.1 unit=mL
